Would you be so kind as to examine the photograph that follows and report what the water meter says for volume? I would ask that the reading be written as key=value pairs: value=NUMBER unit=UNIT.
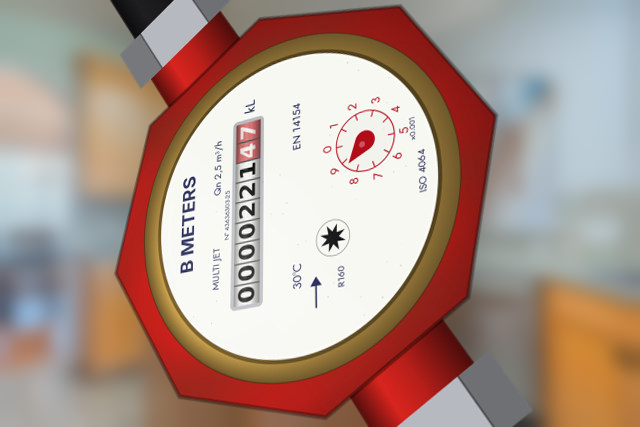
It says value=221.478 unit=kL
